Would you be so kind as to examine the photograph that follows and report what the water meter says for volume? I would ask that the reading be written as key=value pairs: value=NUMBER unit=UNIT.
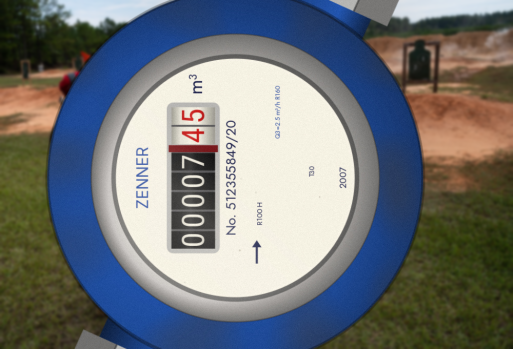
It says value=7.45 unit=m³
